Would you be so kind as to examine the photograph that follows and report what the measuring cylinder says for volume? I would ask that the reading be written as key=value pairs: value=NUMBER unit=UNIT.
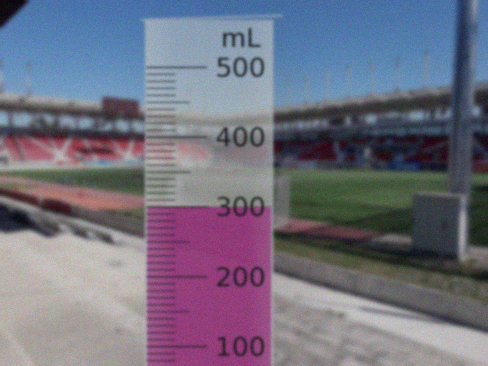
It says value=300 unit=mL
